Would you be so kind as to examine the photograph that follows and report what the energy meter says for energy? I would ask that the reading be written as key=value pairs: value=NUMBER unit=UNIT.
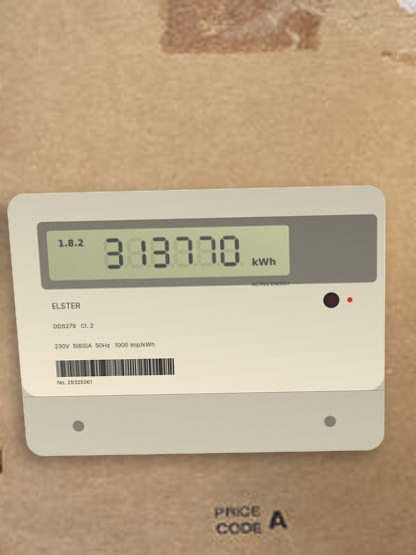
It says value=313770 unit=kWh
